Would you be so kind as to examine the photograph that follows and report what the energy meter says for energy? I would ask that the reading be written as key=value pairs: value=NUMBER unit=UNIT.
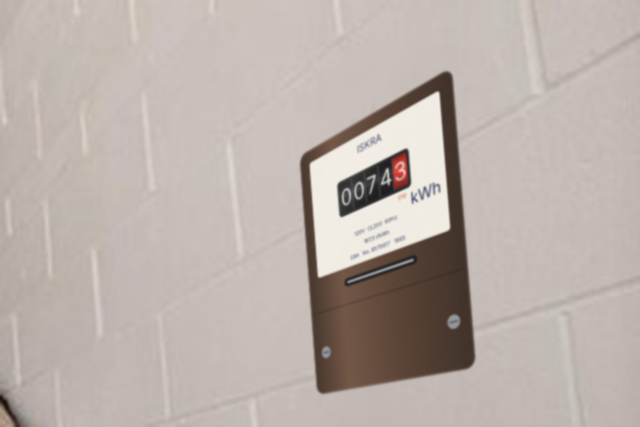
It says value=74.3 unit=kWh
